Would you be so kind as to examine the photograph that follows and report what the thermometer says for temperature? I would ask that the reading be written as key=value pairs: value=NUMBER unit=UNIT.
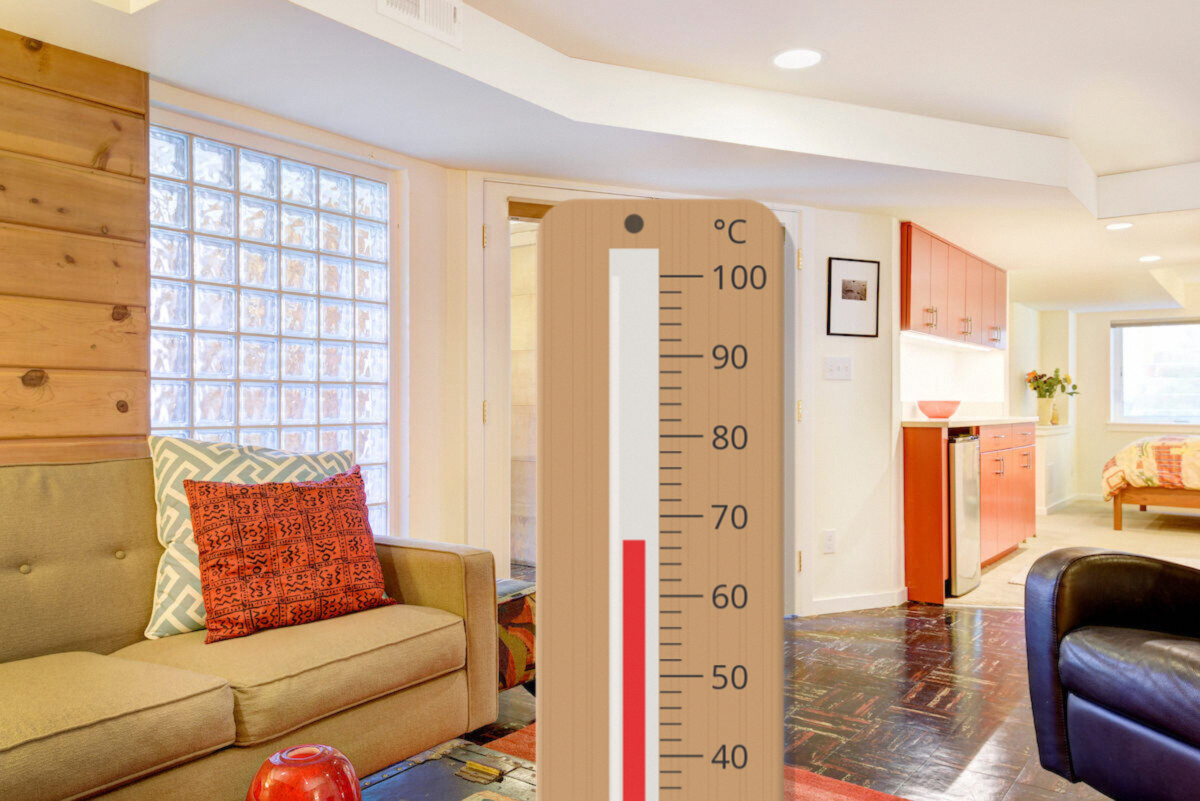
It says value=67 unit=°C
